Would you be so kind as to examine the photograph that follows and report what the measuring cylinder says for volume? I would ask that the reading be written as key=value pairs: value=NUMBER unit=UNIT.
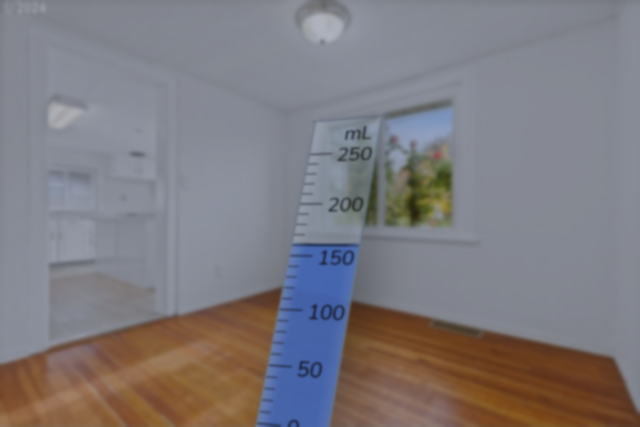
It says value=160 unit=mL
